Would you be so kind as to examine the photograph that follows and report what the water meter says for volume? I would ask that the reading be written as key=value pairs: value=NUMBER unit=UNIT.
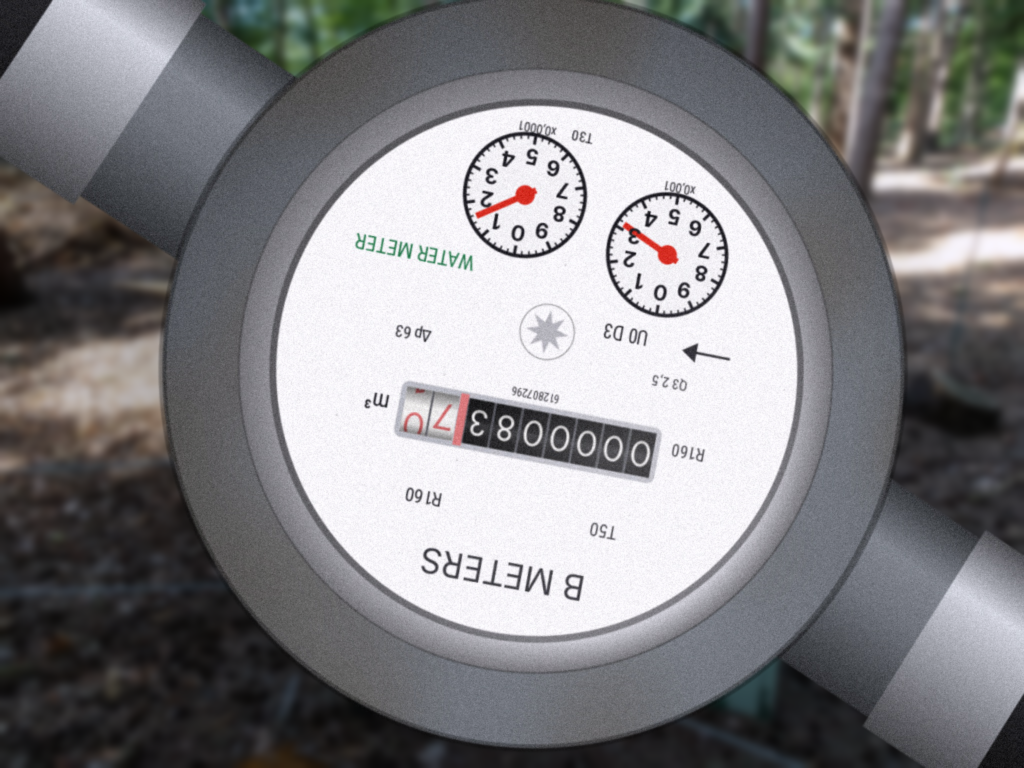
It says value=83.7031 unit=m³
